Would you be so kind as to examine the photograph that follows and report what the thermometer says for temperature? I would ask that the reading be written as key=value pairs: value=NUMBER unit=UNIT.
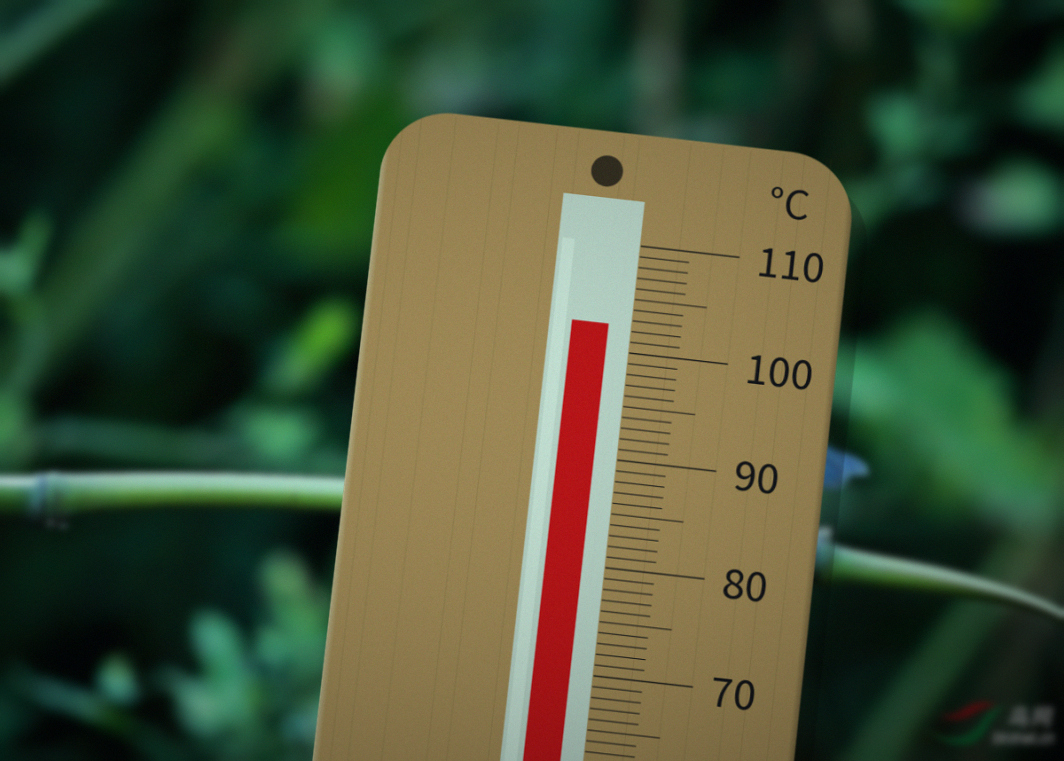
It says value=102.5 unit=°C
